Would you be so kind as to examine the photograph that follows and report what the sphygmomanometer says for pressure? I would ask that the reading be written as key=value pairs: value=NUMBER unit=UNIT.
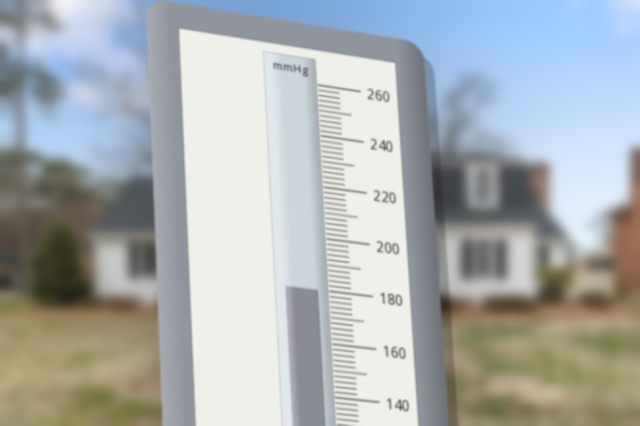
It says value=180 unit=mmHg
